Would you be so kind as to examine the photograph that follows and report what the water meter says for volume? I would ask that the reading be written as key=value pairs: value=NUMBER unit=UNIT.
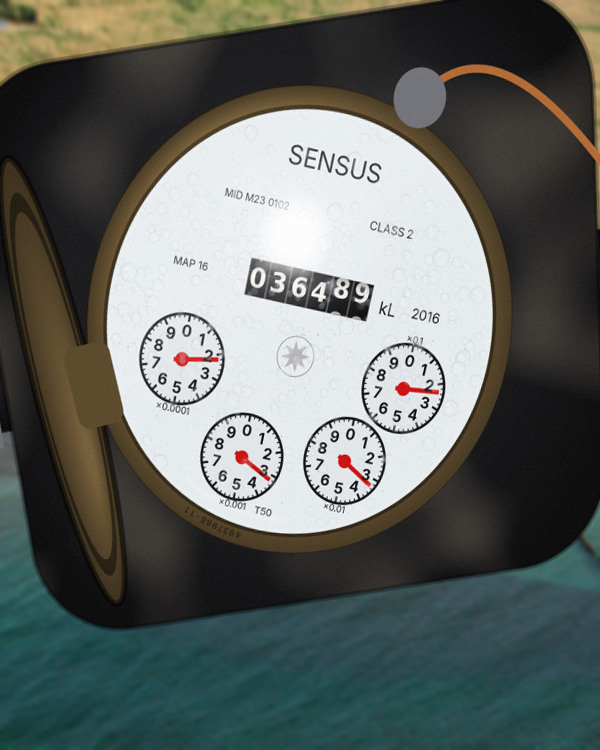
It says value=36489.2332 unit=kL
